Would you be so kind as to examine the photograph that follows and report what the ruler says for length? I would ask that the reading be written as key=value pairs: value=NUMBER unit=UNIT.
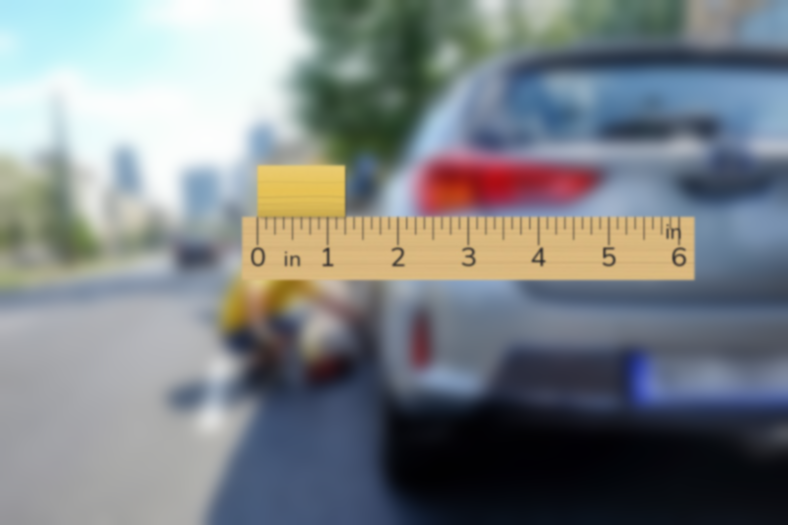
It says value=1.25 unit=in
